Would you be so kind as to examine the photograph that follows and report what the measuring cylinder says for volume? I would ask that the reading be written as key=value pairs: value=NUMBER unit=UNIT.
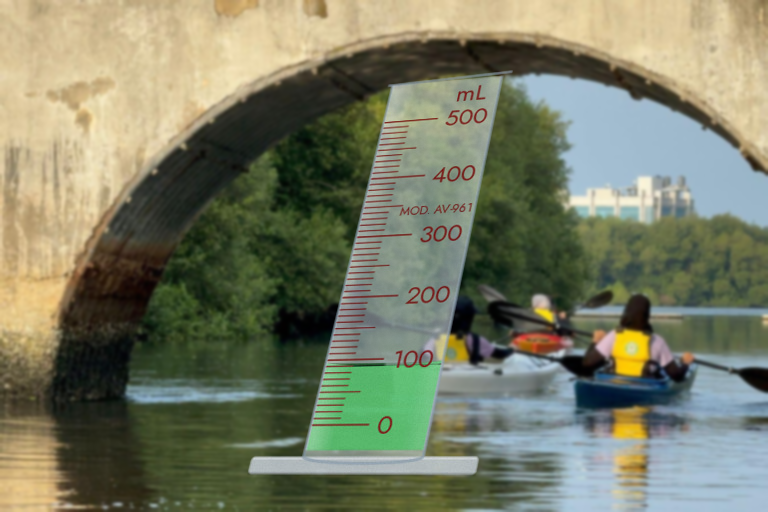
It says value=90 unit=mL
